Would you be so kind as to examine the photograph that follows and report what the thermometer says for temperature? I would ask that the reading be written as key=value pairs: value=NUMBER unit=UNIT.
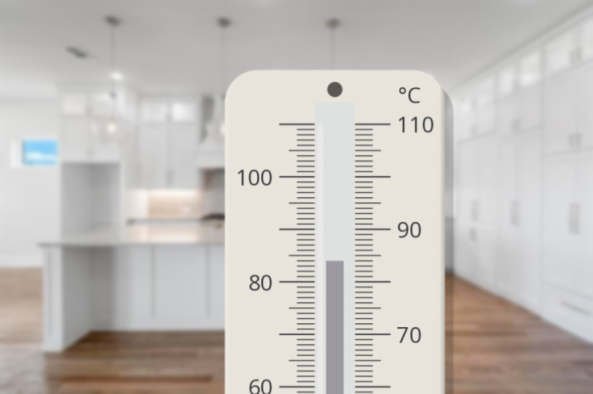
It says value=84 unit=°C
